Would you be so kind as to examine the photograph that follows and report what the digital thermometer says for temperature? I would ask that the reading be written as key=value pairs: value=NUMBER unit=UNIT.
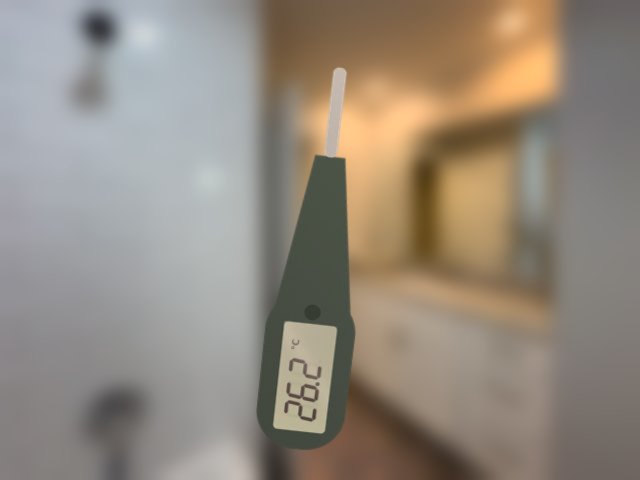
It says value=26.2 unit=°C
